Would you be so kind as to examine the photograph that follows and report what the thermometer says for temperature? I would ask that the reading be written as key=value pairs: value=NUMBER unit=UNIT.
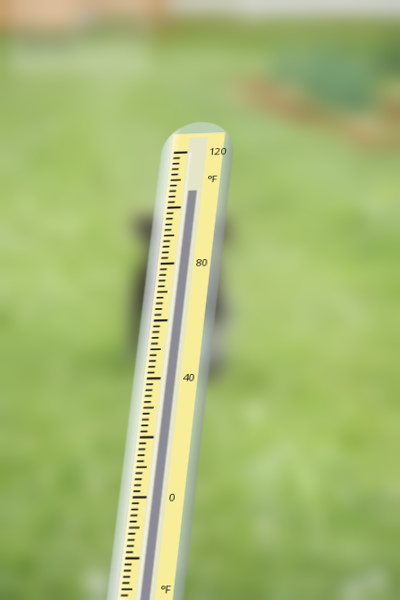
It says value=106 unit=°F
